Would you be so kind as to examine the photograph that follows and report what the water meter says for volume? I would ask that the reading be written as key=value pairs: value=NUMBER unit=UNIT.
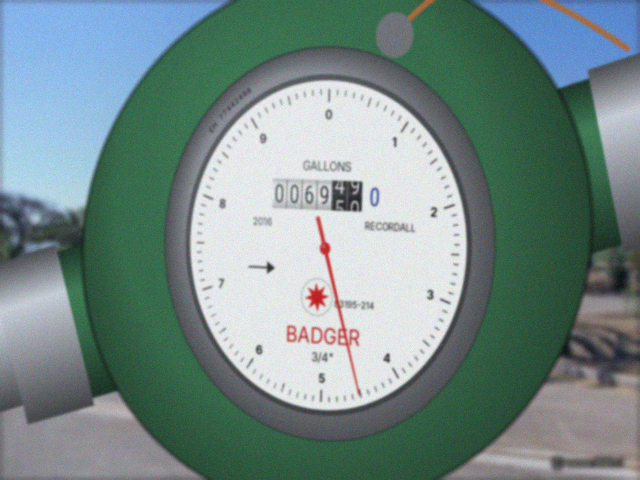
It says value=69494.5 unit=gal
